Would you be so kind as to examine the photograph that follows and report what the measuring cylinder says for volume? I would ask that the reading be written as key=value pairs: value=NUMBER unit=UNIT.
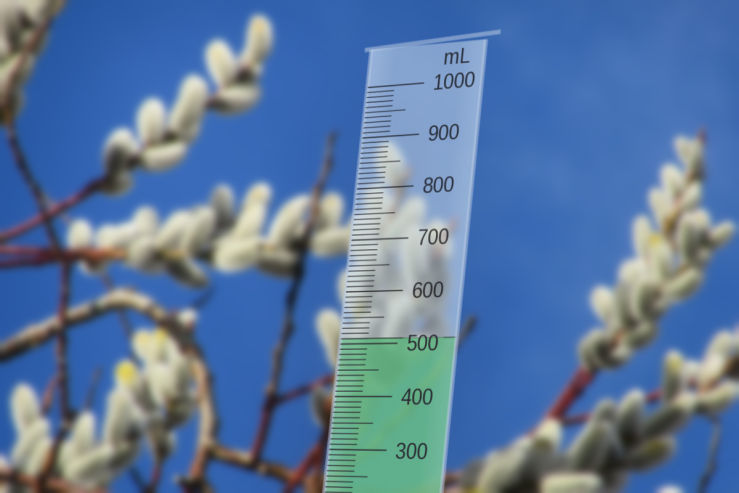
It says value=510 unit=mL
